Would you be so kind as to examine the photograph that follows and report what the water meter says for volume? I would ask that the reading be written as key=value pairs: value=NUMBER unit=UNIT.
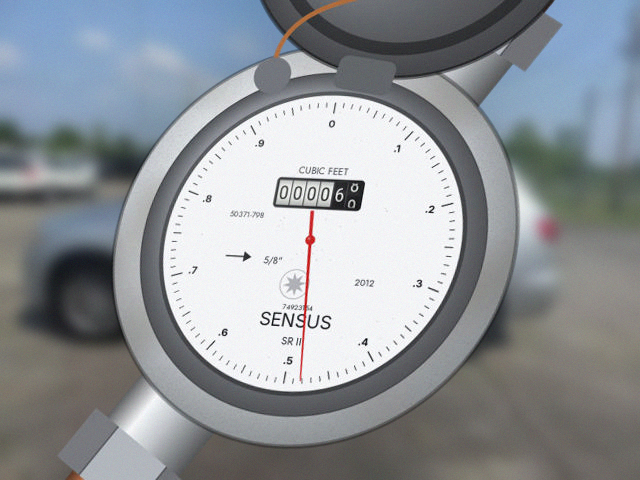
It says value=68.48 unit=ft³
